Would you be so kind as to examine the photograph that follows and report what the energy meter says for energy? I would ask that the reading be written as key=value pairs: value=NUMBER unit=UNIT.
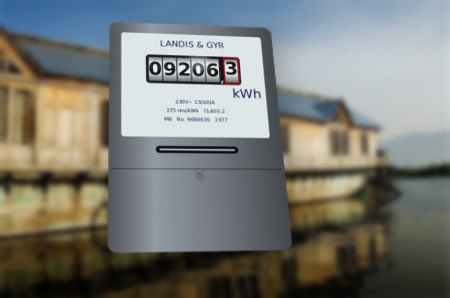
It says value=9206.3 unit=kWh
